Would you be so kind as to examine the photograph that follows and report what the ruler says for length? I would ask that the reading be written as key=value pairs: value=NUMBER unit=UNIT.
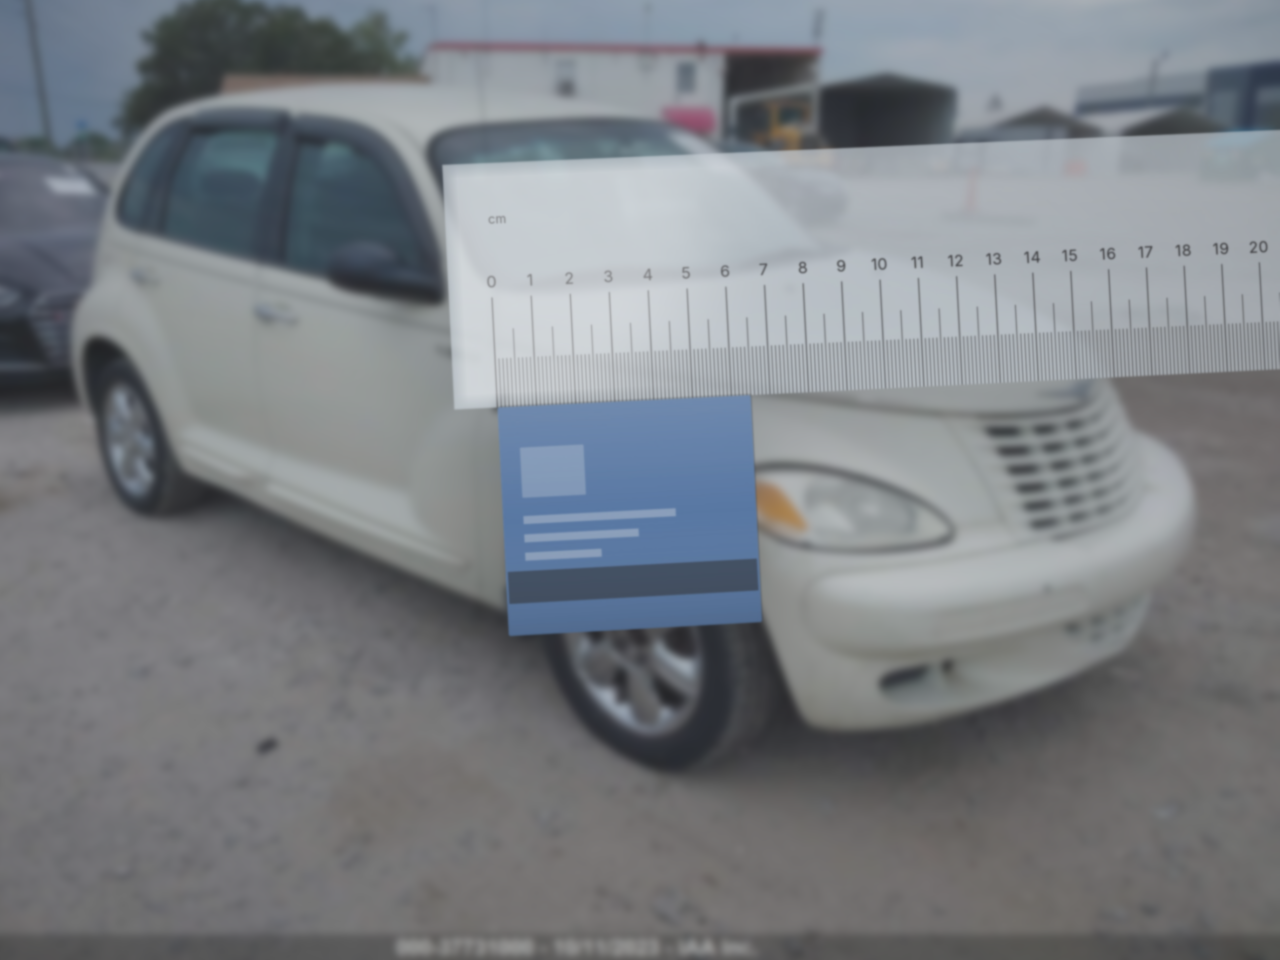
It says value=6.5 unit=cm
